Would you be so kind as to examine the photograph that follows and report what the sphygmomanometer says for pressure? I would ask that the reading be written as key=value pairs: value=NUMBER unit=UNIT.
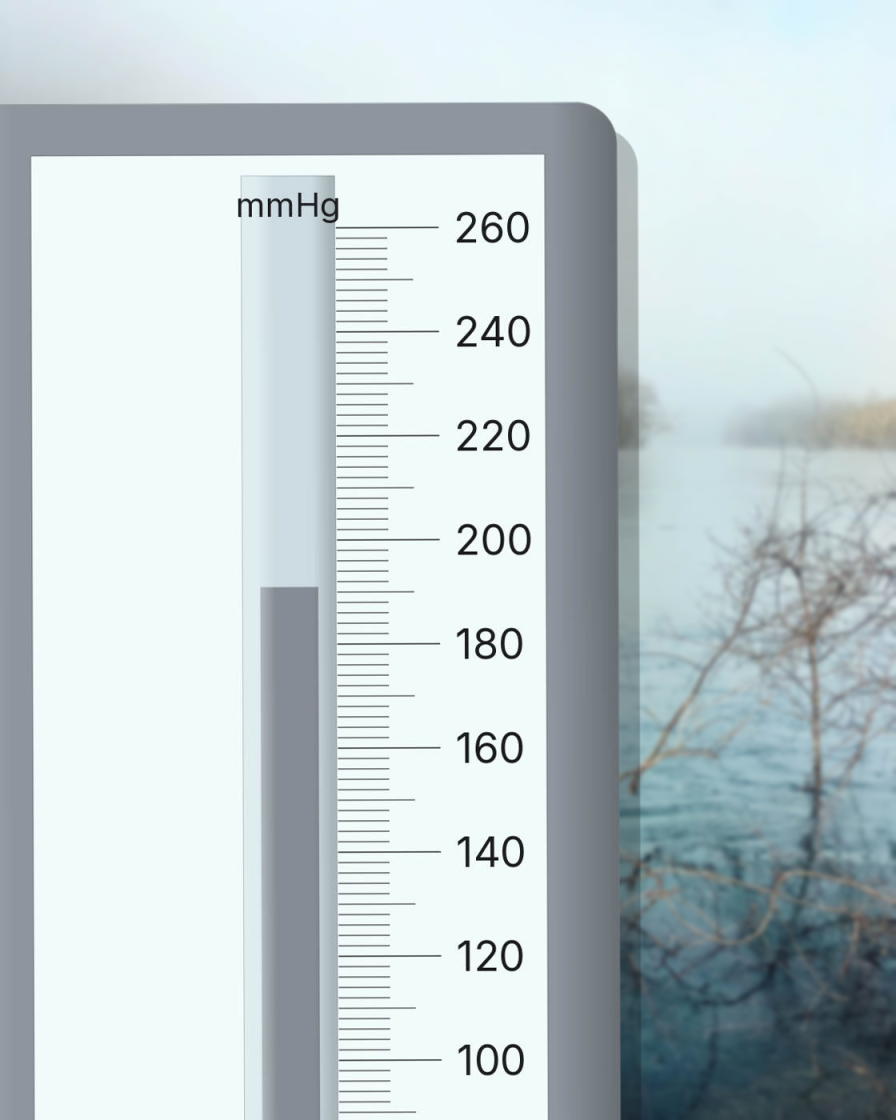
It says value=191 unit=mmHg
